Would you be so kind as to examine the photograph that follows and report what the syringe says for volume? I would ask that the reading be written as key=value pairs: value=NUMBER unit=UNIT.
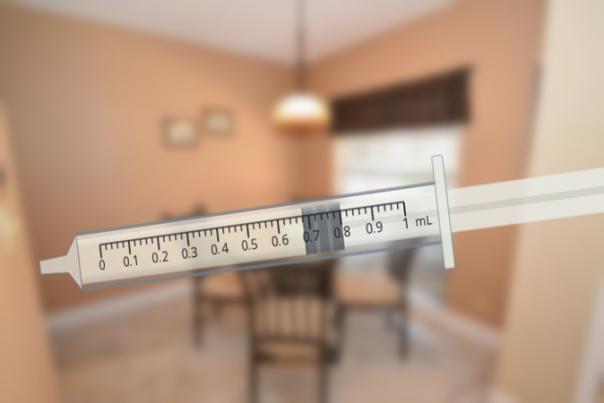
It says value=0.68 unit=mL
